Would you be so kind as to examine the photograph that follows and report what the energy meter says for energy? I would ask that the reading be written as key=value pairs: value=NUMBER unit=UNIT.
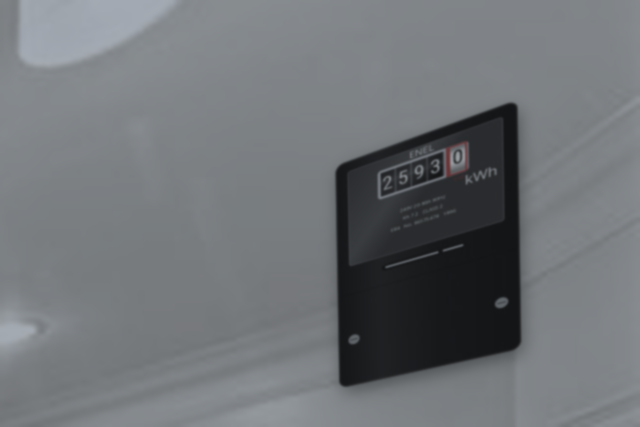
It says value=2593.0 unit=kWh
